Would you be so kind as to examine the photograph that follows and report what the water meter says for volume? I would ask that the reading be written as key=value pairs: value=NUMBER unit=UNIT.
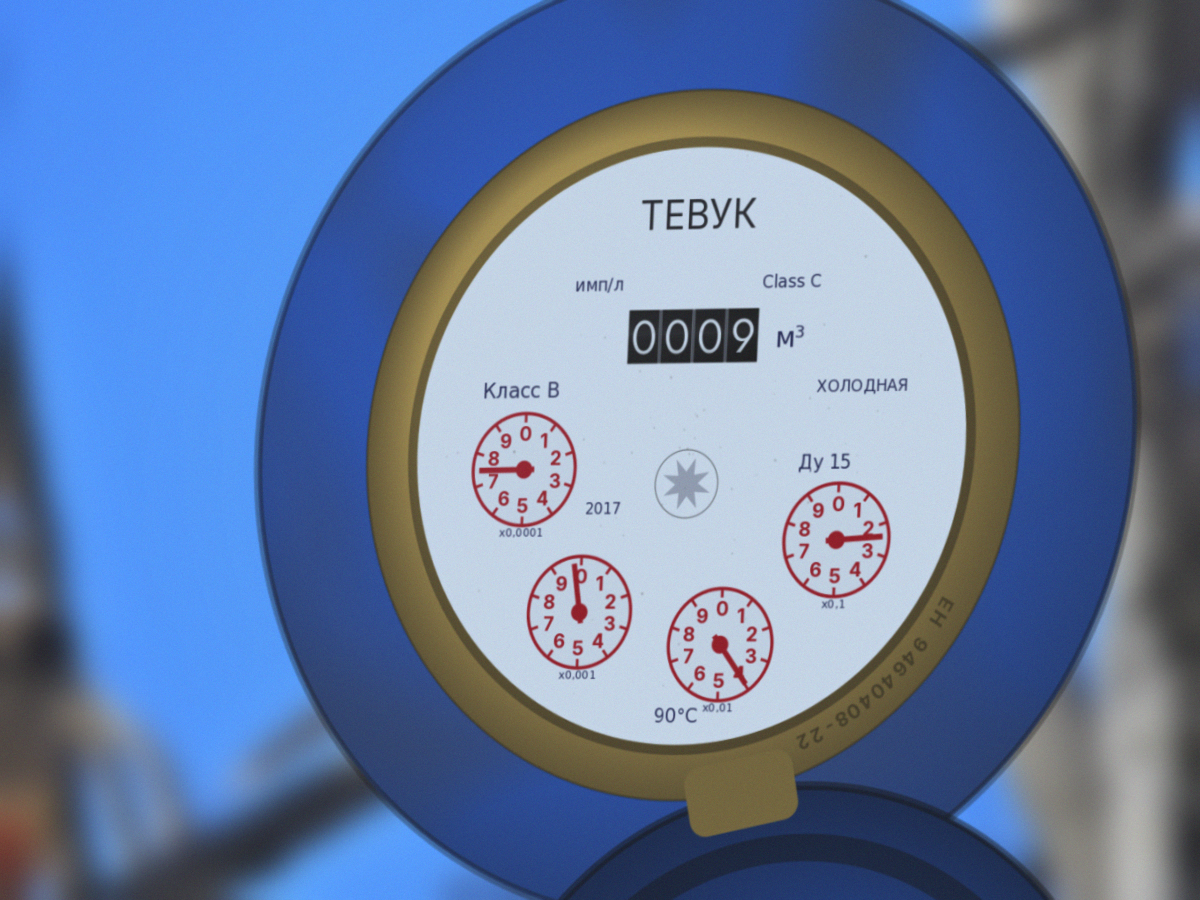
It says value=9.2397 unit=m³
